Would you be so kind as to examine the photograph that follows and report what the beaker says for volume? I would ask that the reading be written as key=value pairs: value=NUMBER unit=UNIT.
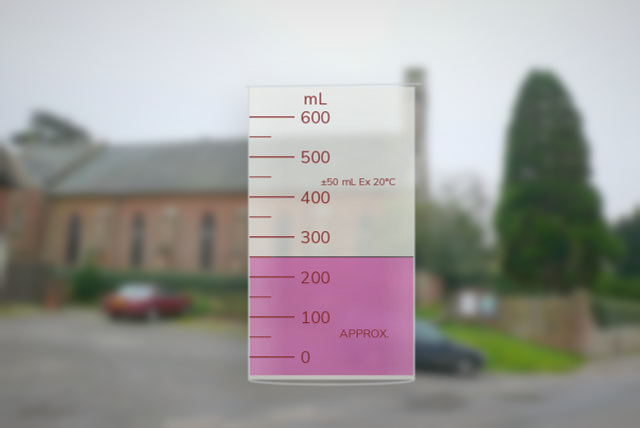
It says value=250 unit=mL
